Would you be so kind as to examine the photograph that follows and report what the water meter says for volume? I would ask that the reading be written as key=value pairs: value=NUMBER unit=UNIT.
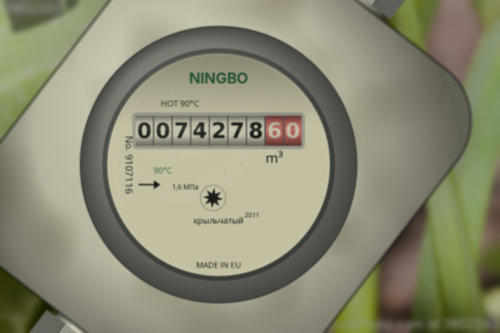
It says value=74278.60 unit=m³
